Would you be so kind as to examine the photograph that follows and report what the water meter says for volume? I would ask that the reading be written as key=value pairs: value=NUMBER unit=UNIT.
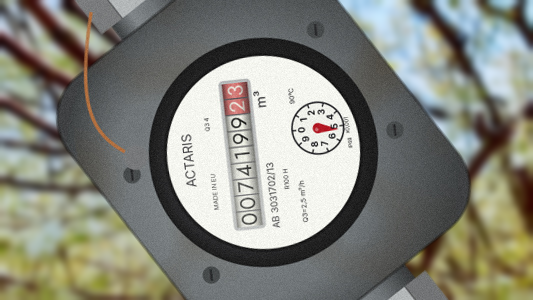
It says value=74199.235 unit=m³
